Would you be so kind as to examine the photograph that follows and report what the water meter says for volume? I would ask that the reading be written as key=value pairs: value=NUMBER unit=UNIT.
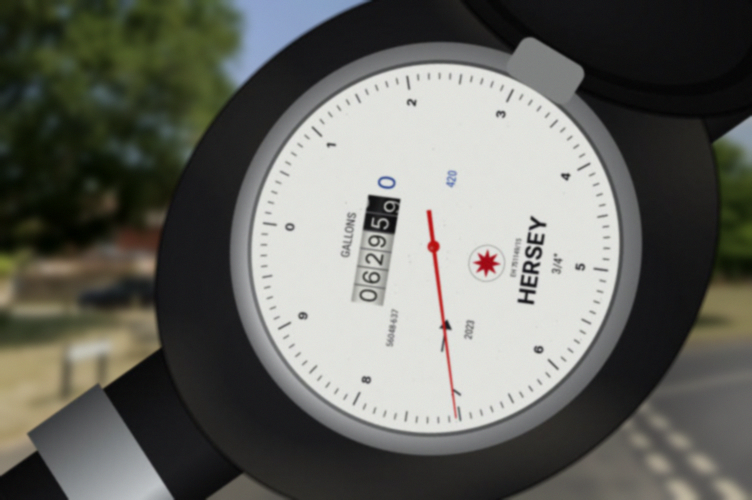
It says value=629587.0 unit=gal
